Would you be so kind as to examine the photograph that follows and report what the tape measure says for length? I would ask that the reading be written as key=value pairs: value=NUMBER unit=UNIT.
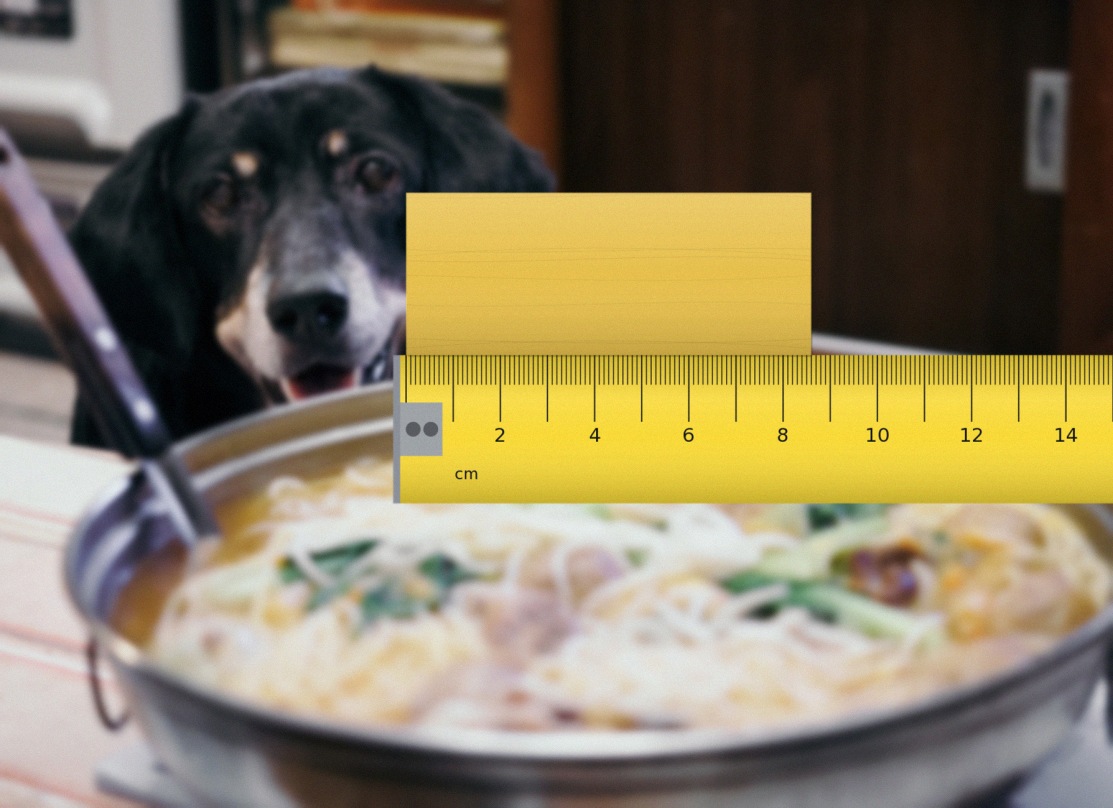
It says value=8.6 unit=cm
